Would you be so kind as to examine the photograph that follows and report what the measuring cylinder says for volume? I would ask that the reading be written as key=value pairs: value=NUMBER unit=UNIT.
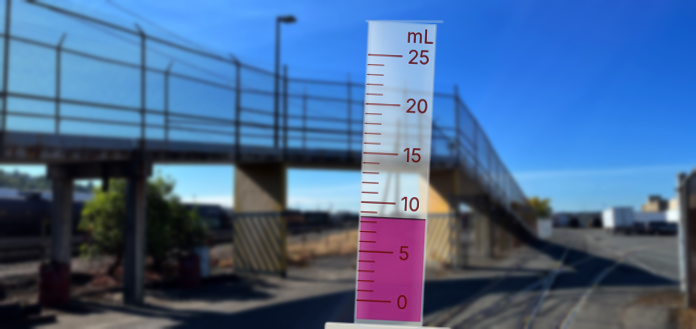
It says value=8.5 unit=mL
